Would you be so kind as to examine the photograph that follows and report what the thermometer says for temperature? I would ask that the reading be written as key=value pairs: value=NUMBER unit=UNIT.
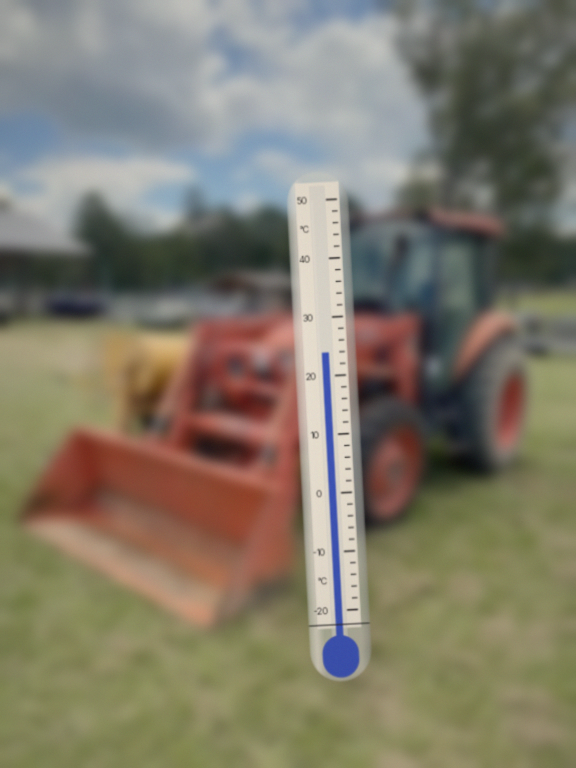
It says value=24 unit=°C
